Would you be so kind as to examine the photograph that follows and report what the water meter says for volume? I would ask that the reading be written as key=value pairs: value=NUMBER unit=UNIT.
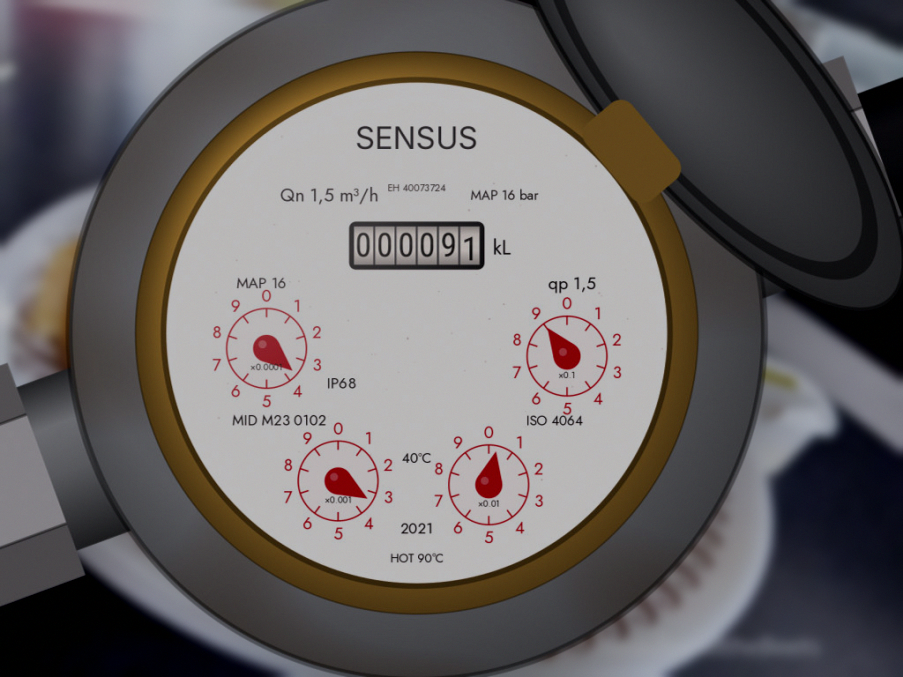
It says value=90.9033 unit=kL
